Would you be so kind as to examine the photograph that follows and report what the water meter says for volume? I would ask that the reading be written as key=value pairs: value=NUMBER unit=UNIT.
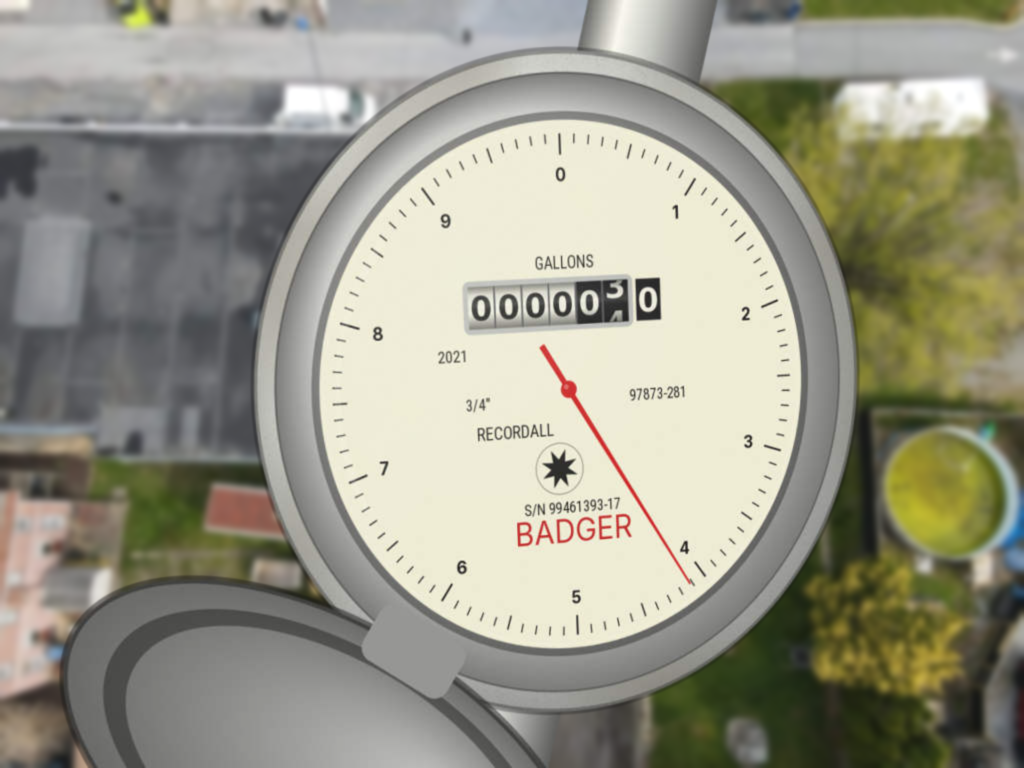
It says value=34.1 unit=gal
